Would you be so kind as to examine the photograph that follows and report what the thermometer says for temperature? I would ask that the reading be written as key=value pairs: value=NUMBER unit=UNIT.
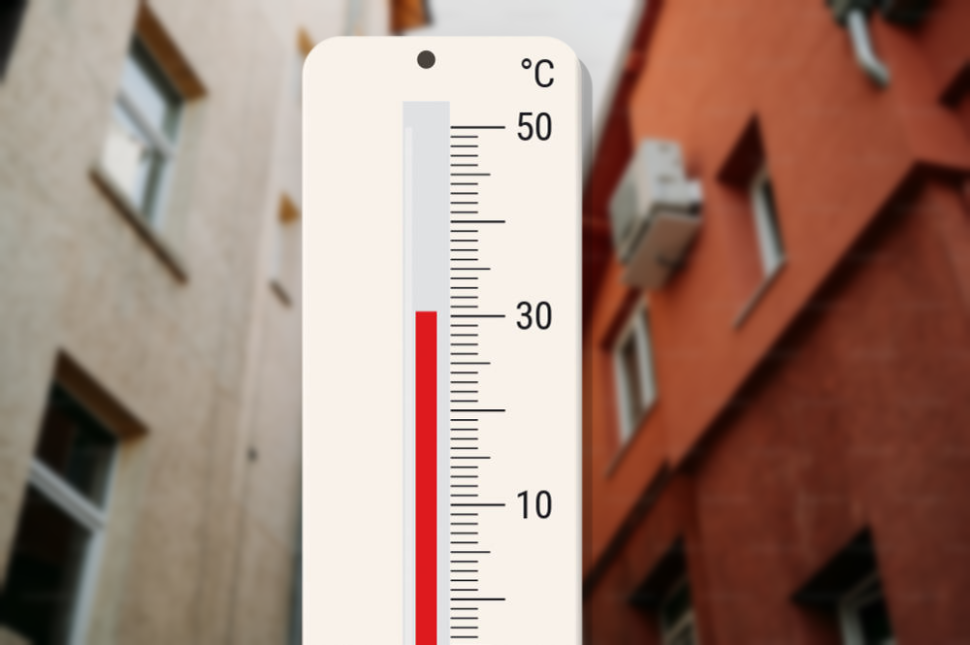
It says value=30.5 unit=°C
